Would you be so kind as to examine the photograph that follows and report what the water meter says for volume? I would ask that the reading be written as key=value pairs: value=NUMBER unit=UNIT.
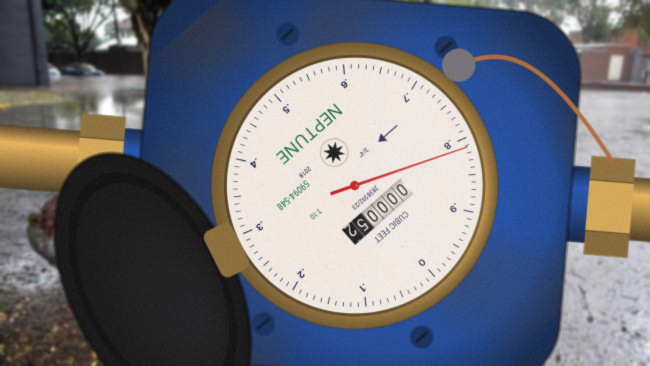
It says value=51.81 unit=ft³
